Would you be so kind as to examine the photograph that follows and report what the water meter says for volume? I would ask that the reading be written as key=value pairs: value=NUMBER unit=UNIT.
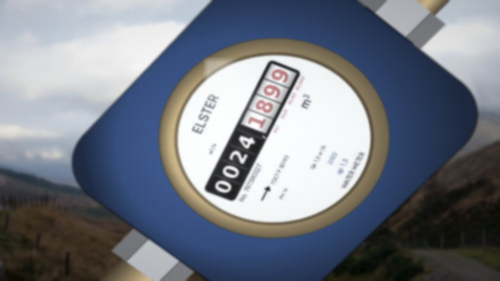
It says value=24.1899 unit=m³
